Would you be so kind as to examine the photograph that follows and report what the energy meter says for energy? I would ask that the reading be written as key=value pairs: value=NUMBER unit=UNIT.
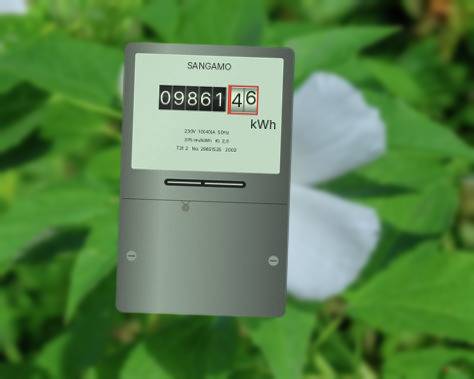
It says value=9861.46 unit=kWh
